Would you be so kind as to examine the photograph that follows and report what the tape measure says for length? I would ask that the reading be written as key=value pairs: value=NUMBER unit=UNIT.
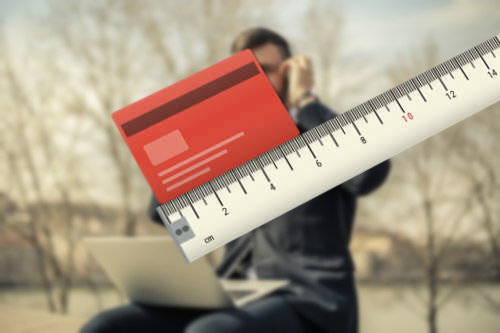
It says value=6 unit=cm
